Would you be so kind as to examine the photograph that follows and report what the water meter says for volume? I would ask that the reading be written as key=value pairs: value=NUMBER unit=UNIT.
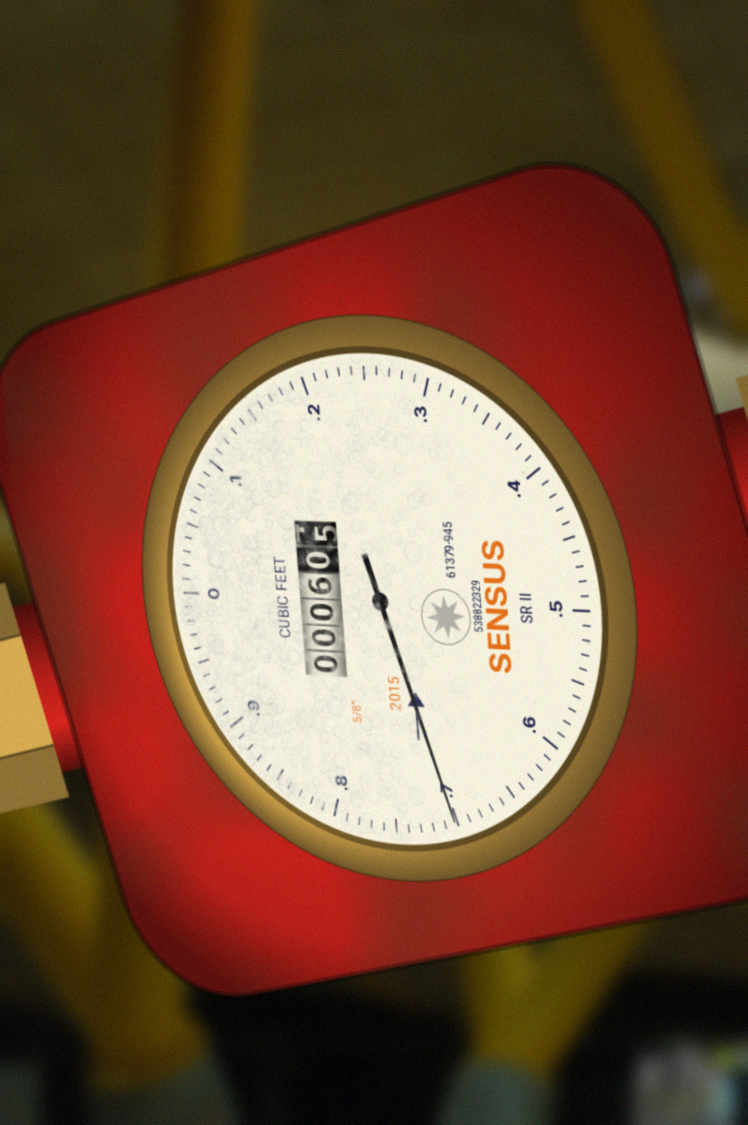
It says value=604.70 unit=ft³
